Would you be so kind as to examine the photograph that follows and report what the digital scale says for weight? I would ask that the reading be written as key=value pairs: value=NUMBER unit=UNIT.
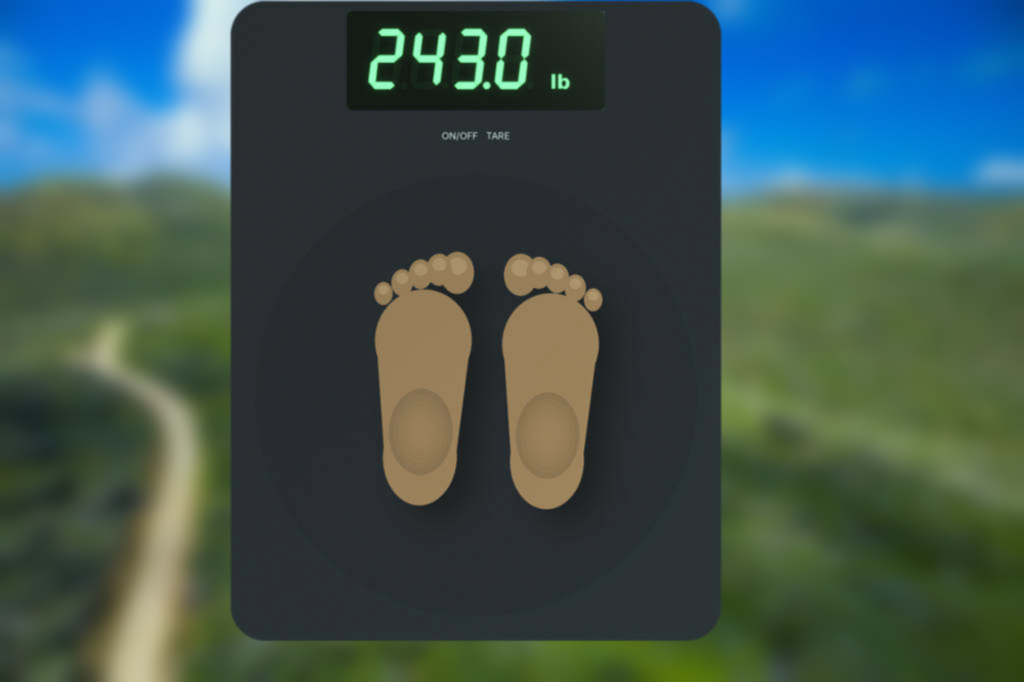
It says value=243.0 unit=lb
